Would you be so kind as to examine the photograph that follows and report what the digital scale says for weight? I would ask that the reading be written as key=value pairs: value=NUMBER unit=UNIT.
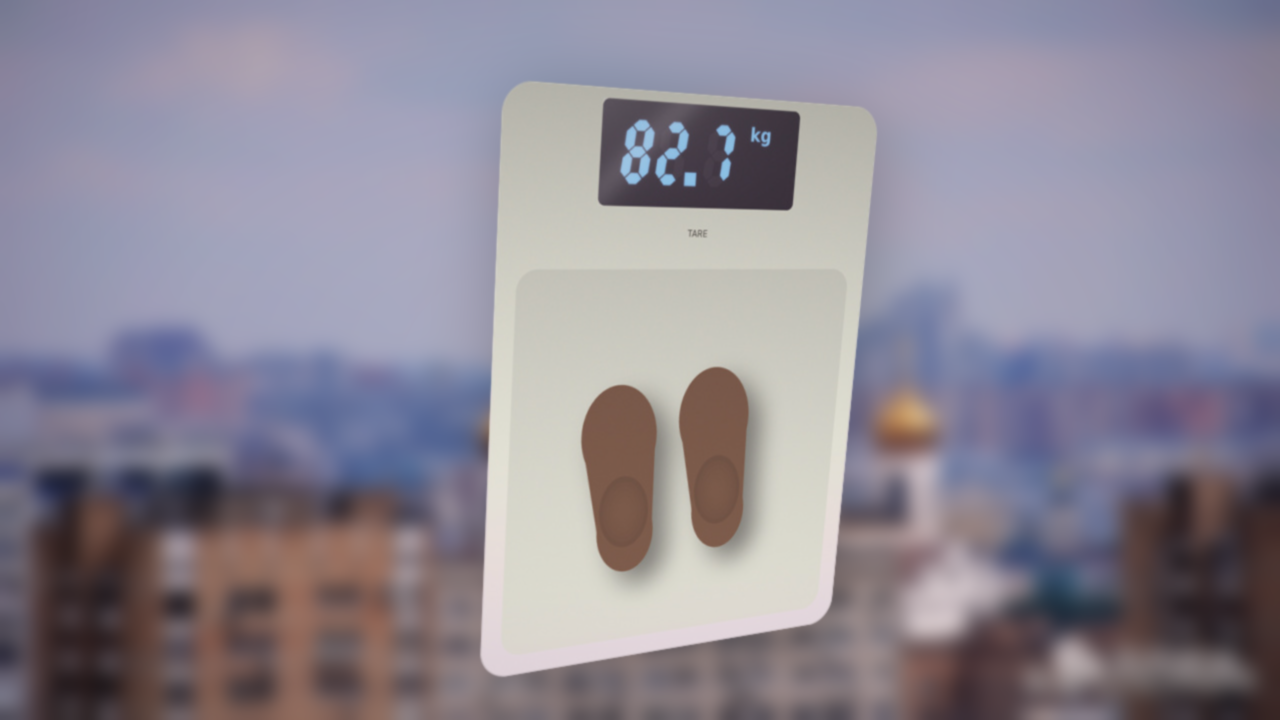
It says value=82.7 unit=kg
